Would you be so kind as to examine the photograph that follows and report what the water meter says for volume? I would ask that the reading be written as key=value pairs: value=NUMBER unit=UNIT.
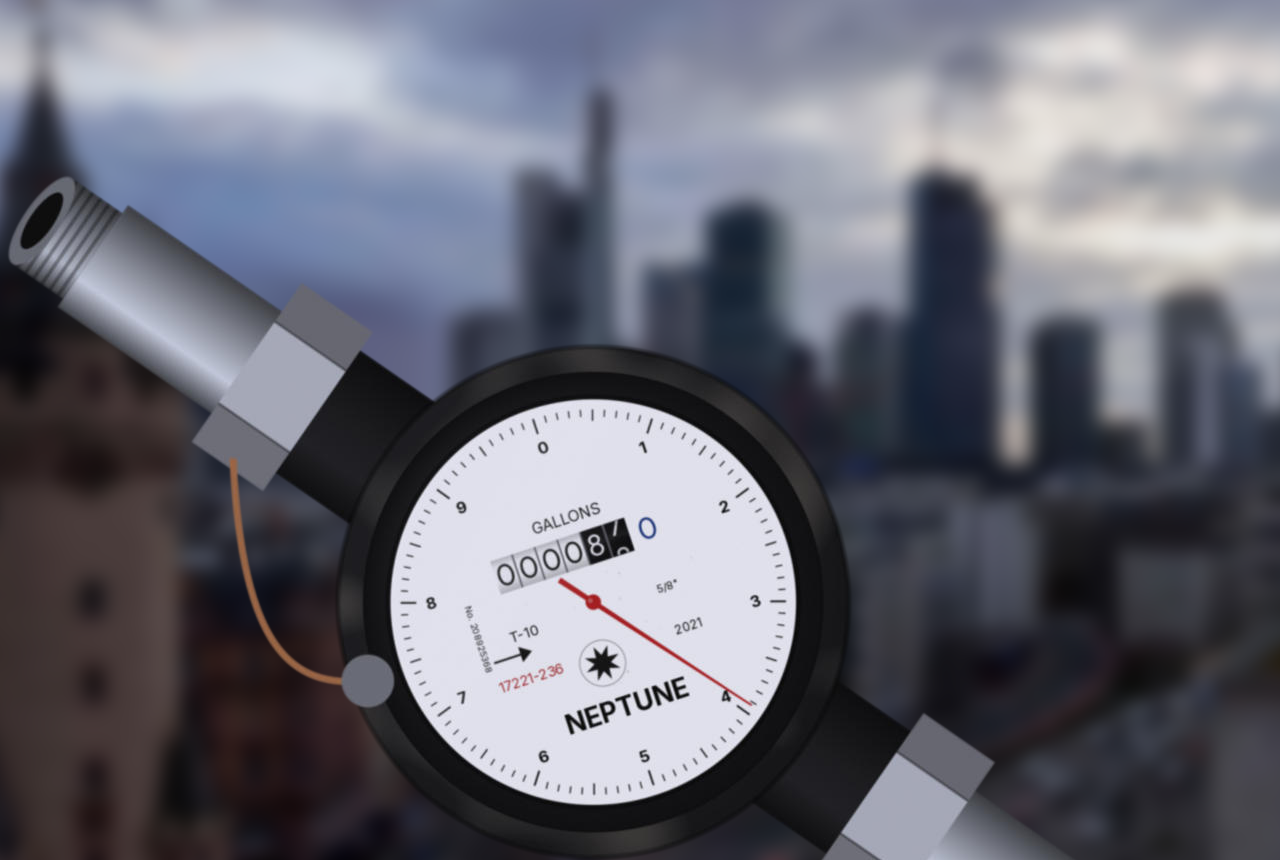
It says value=873.9 unit=gal
